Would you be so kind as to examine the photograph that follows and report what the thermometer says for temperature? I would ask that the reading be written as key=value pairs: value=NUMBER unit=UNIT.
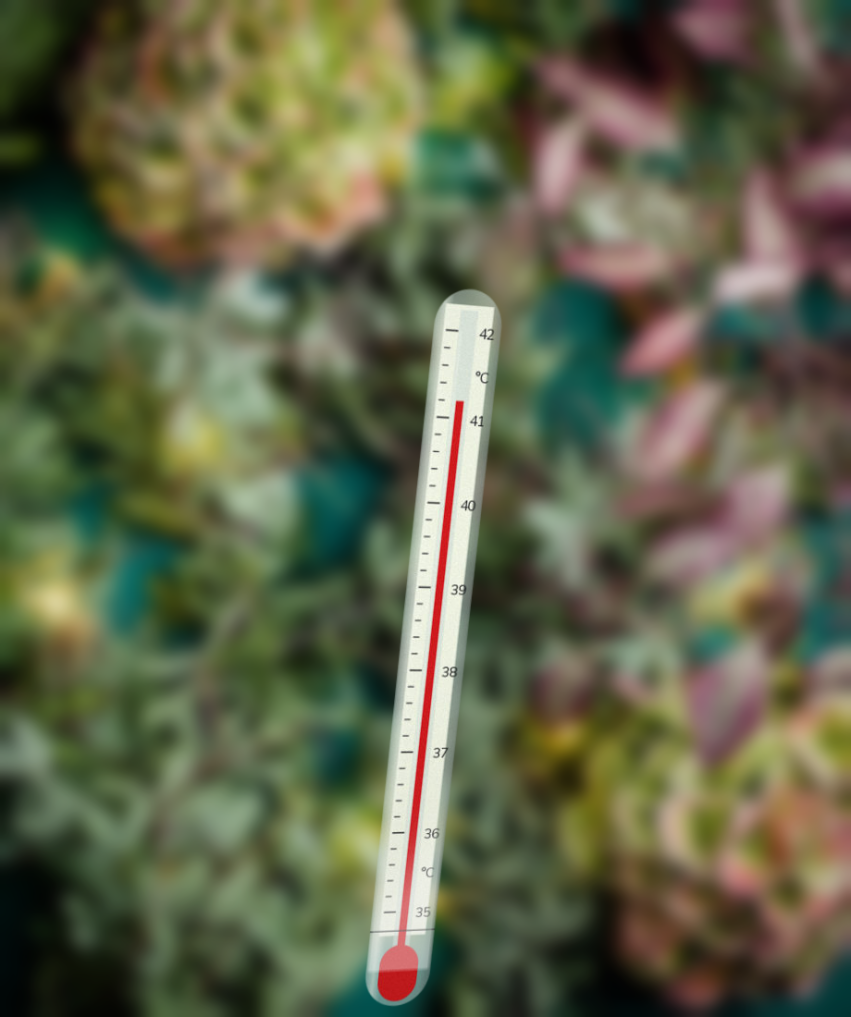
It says value=41.2 unit=°C
